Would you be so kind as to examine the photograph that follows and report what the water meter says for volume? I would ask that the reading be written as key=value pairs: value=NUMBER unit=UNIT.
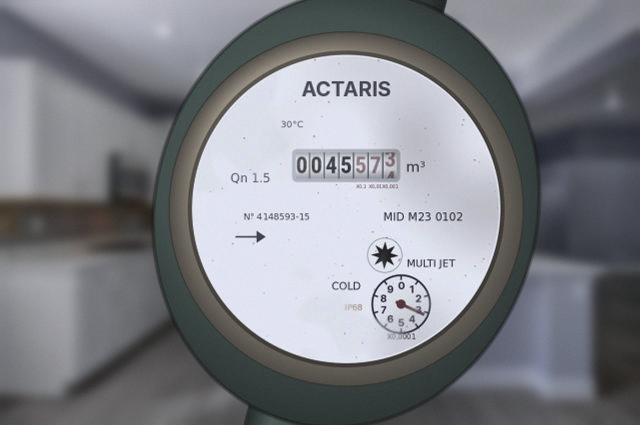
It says value=45.5733 unit=m³
